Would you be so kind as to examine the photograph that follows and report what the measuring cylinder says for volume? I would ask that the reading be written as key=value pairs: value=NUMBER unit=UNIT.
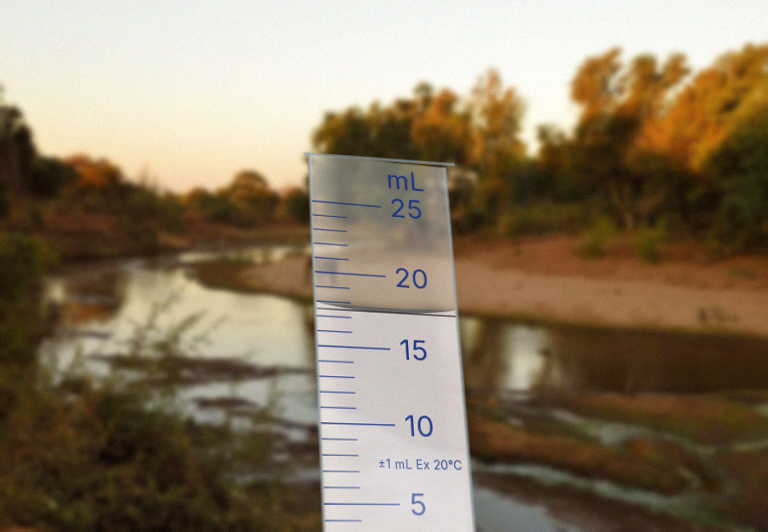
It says value=17.5 unit=mL
